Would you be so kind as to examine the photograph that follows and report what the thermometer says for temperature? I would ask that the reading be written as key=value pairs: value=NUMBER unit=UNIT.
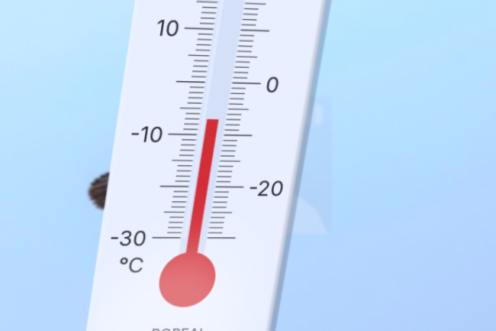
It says value=-7 unit=°C
